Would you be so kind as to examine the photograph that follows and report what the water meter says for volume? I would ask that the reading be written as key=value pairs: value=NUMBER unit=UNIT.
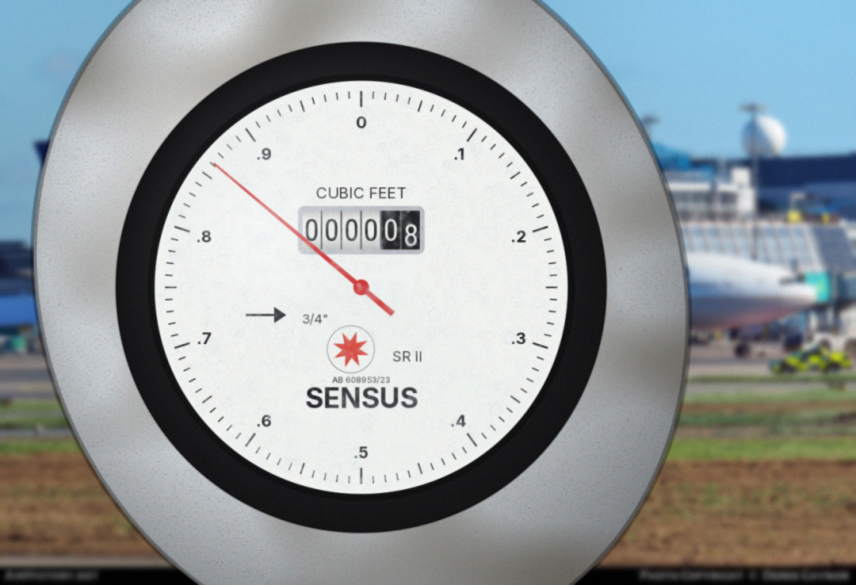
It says value=7.86 unit=ft³
